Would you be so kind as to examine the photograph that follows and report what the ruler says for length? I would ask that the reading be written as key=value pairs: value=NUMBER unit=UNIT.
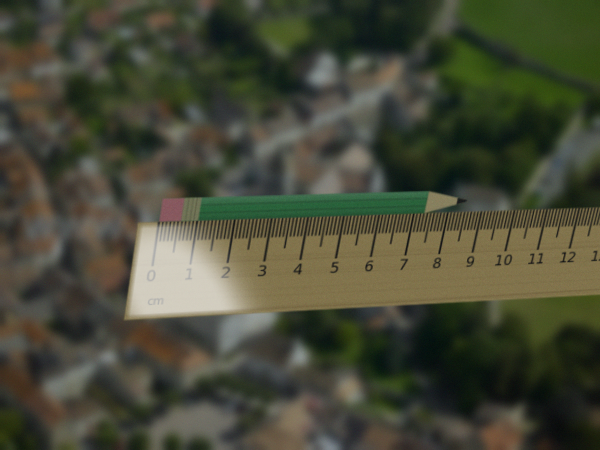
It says value=8.5 unit=cm
